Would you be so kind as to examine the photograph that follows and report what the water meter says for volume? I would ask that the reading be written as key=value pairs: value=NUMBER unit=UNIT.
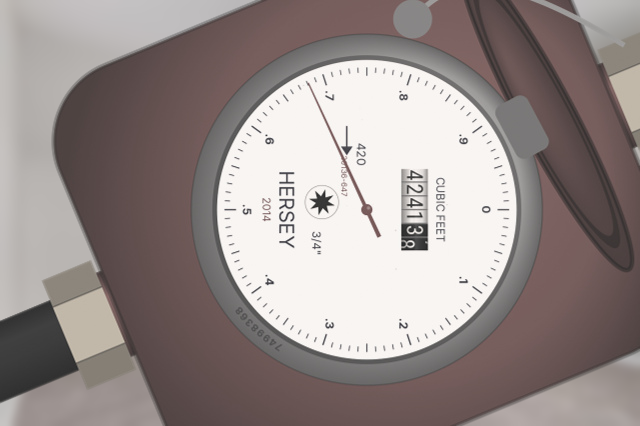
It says value=424137.68 unit=ft³
